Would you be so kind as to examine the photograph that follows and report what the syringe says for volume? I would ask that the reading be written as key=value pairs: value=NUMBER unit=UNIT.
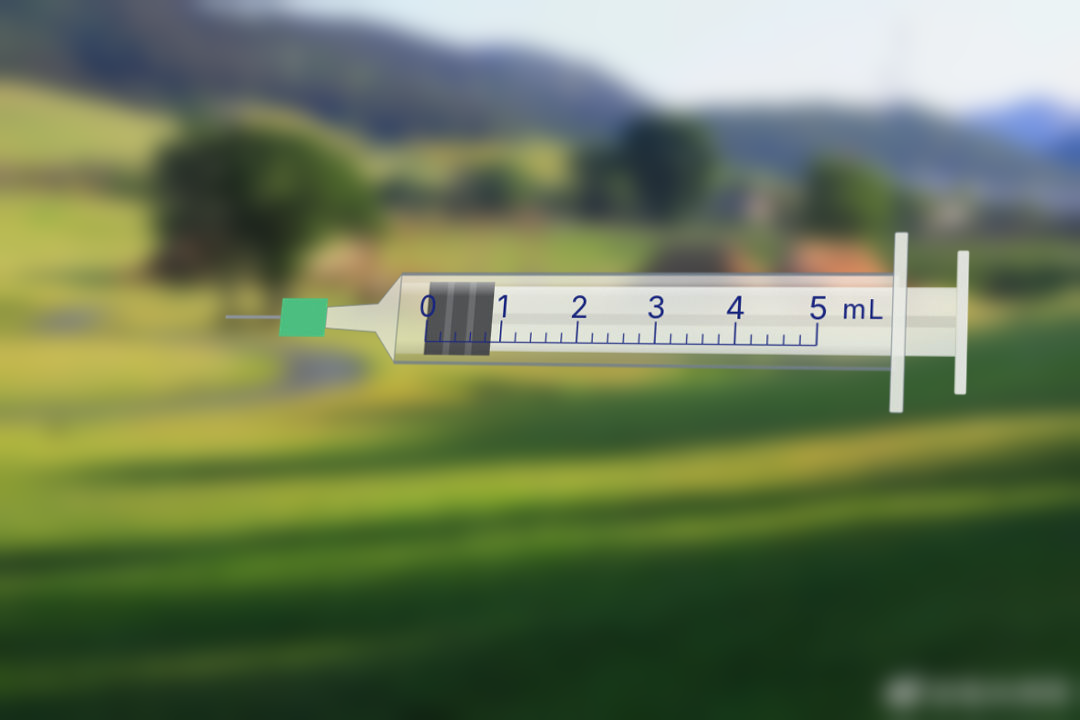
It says value=0 unit=mL
